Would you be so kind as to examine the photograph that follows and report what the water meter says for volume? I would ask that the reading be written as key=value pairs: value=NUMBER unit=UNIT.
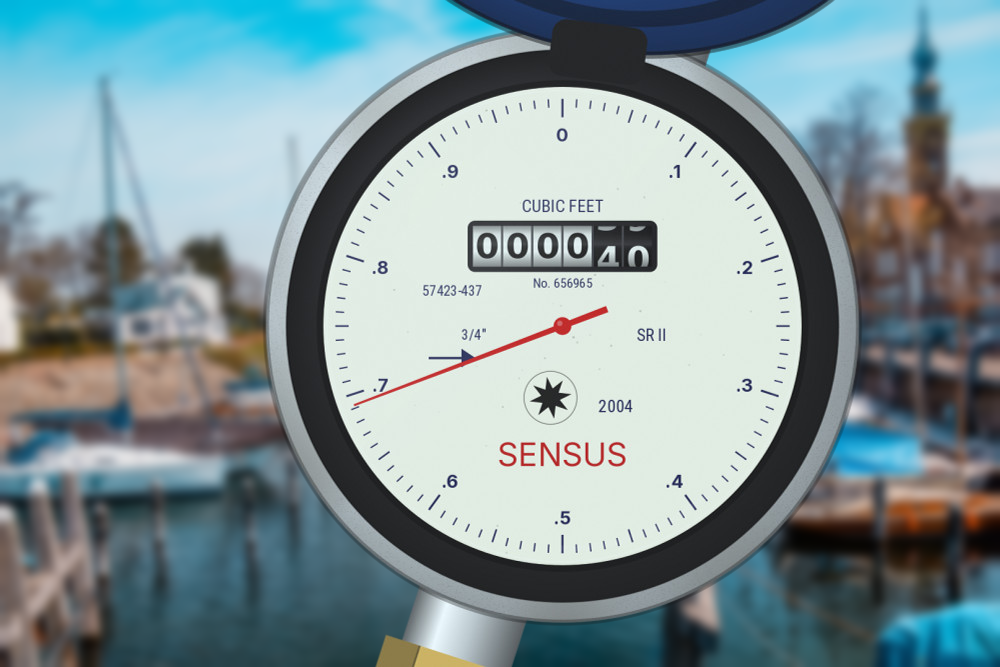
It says value=39.69 unit=ft³
